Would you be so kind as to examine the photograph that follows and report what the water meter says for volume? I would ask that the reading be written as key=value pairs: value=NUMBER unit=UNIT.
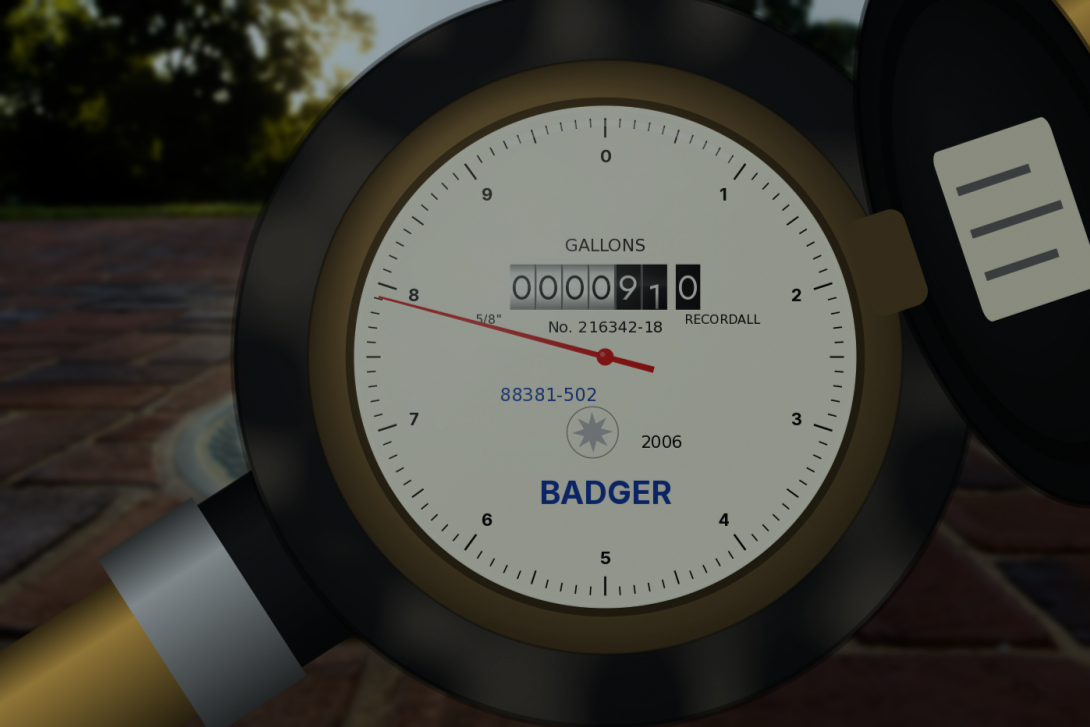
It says value=907.9 unit=gal
